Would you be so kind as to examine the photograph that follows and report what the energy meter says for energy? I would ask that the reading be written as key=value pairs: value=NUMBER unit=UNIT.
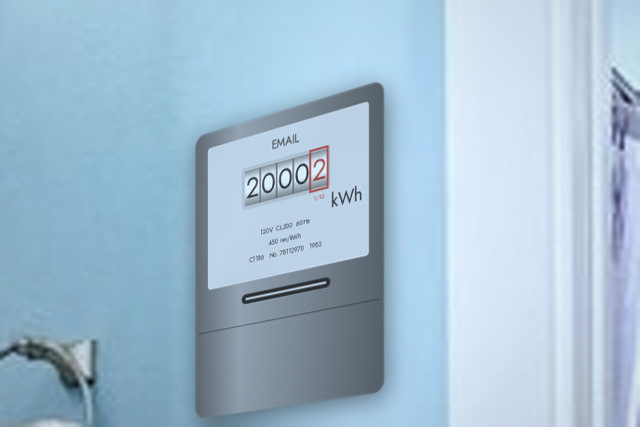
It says value=2000.2 unit=kWh
